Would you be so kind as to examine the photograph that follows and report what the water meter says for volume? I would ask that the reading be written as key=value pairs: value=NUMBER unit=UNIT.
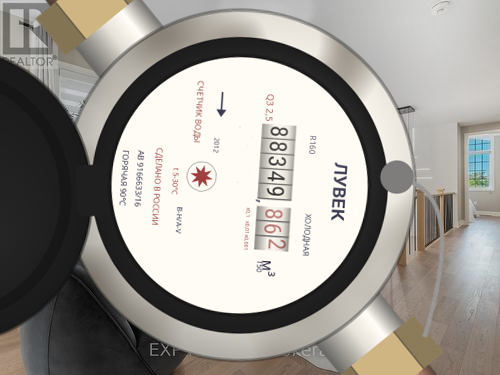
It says value=88349.862 unit=m³
